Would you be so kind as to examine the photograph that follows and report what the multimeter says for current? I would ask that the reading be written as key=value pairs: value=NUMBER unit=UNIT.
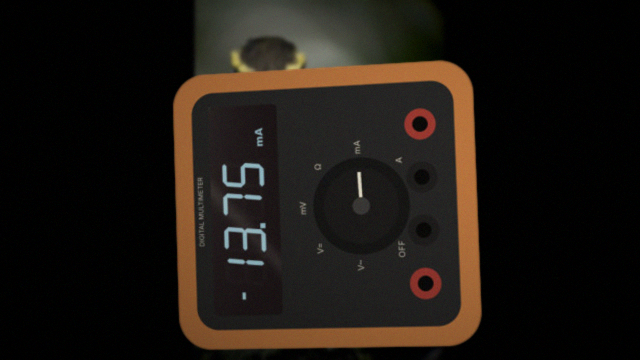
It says value=-13.75 unit=mA
